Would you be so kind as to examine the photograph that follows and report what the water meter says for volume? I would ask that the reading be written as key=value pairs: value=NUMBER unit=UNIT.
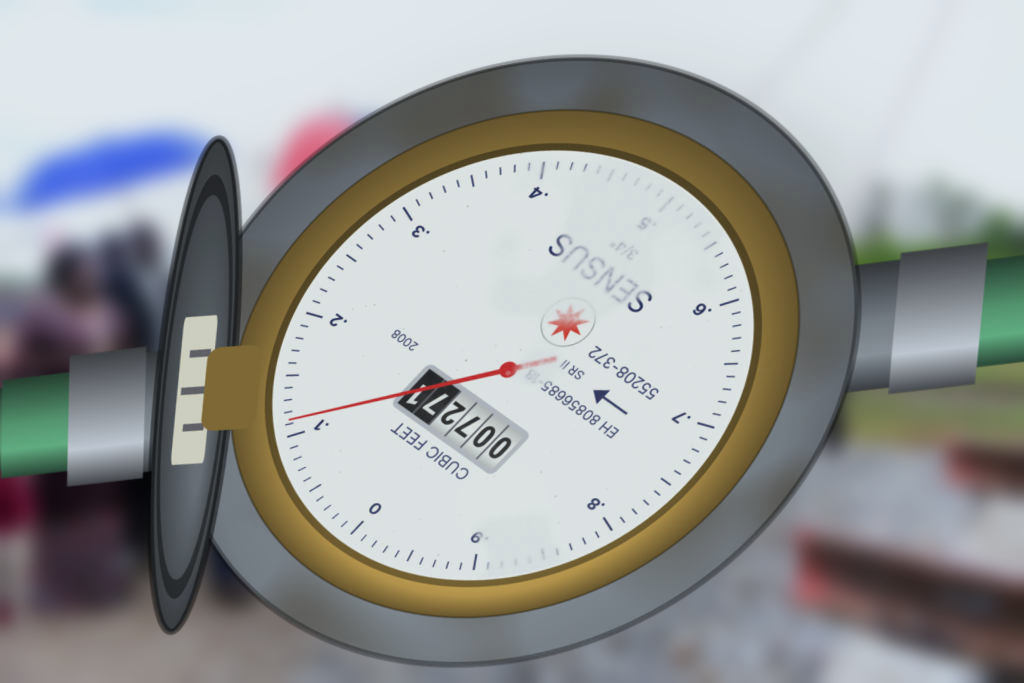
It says value=7271.11 unit=ft³
